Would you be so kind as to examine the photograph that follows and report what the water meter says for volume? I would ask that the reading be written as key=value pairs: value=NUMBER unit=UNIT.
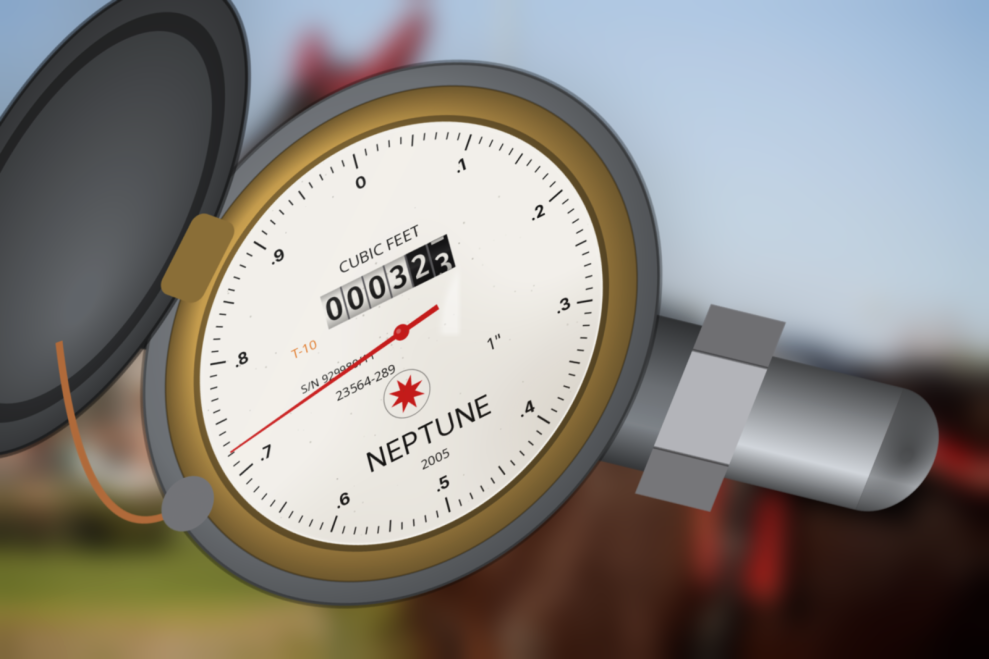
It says value=322.72 unit=ft³
